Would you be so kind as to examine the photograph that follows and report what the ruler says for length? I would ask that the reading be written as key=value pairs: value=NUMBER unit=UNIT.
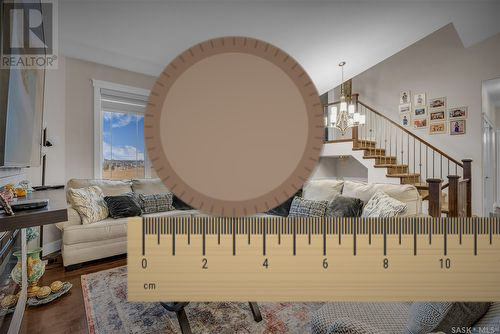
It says value=6 unit=cm
